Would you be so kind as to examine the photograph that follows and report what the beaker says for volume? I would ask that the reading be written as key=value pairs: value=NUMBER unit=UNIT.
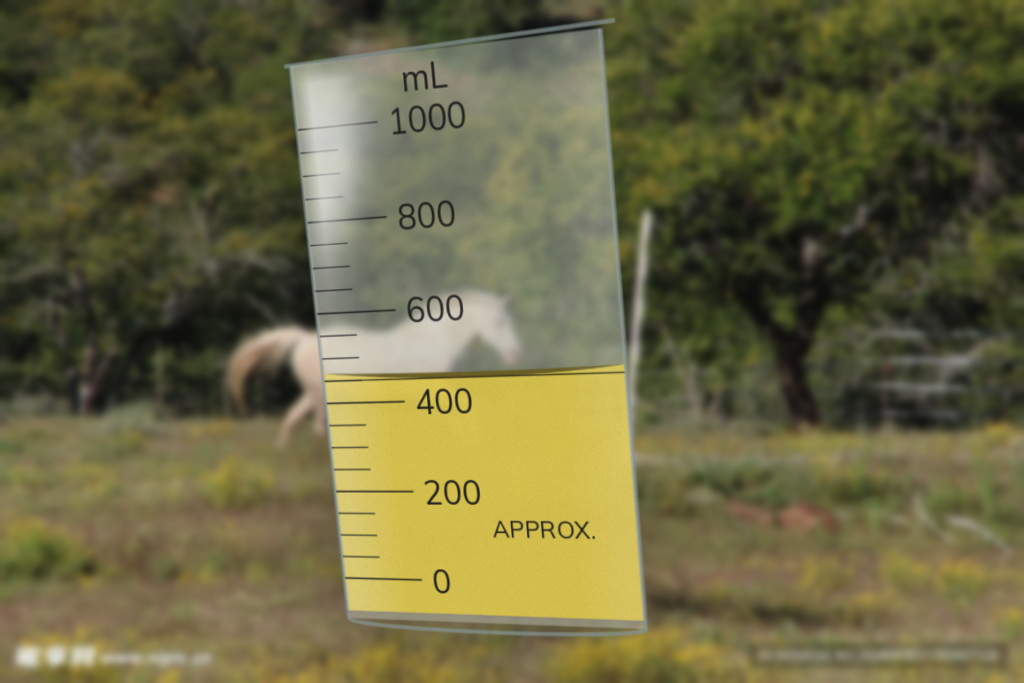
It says value=450 unit=mL
